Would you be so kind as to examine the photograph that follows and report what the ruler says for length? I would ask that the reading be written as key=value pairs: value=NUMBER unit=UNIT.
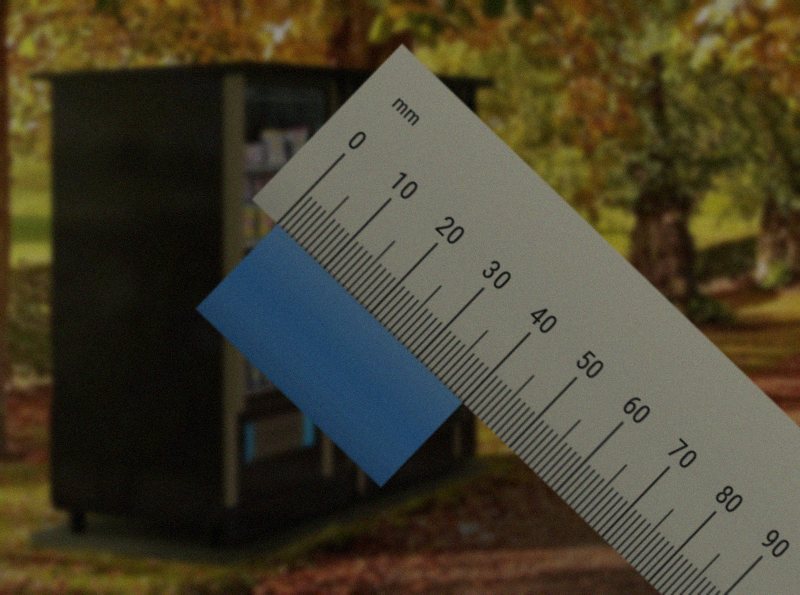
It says value=40 unit=mm
